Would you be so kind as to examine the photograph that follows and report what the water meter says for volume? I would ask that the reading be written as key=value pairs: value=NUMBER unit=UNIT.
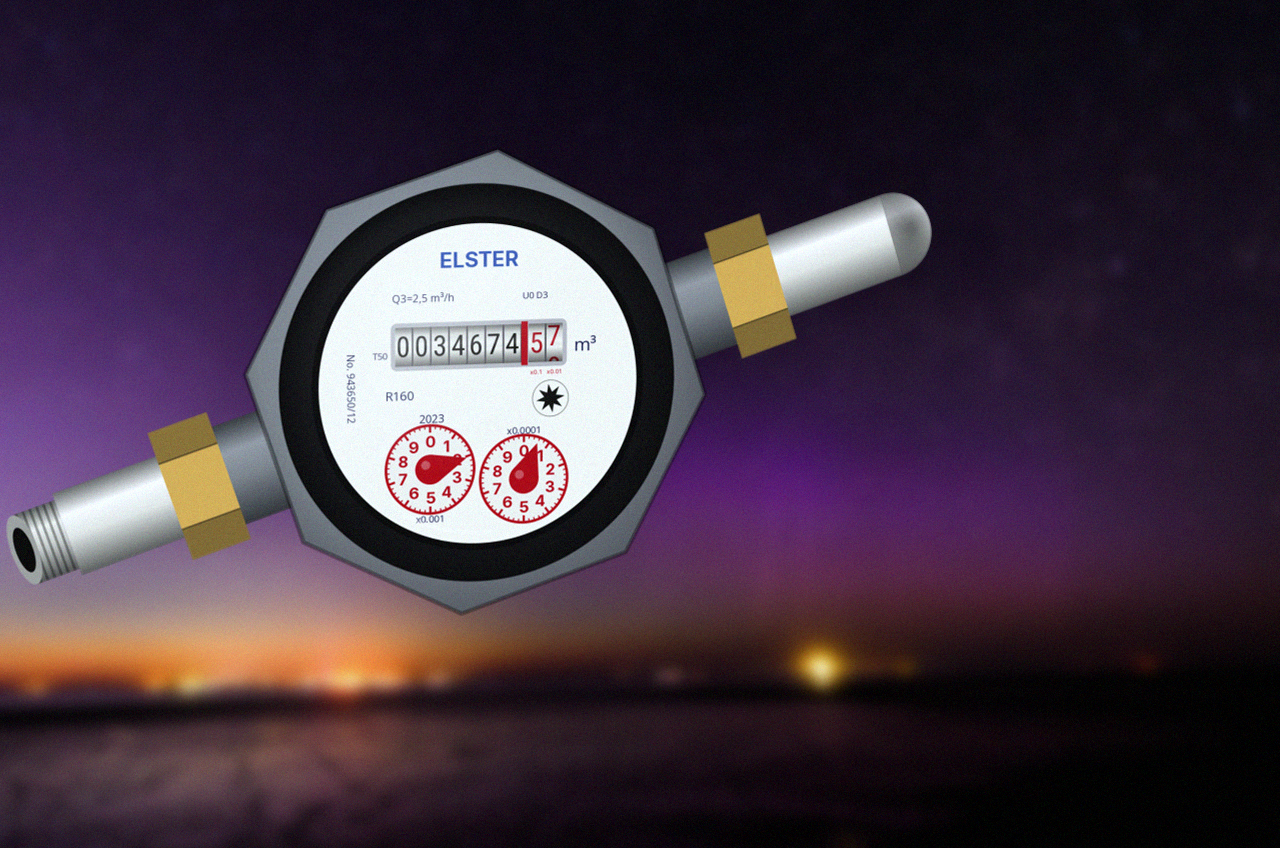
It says value=34674.5720 unit=m³
